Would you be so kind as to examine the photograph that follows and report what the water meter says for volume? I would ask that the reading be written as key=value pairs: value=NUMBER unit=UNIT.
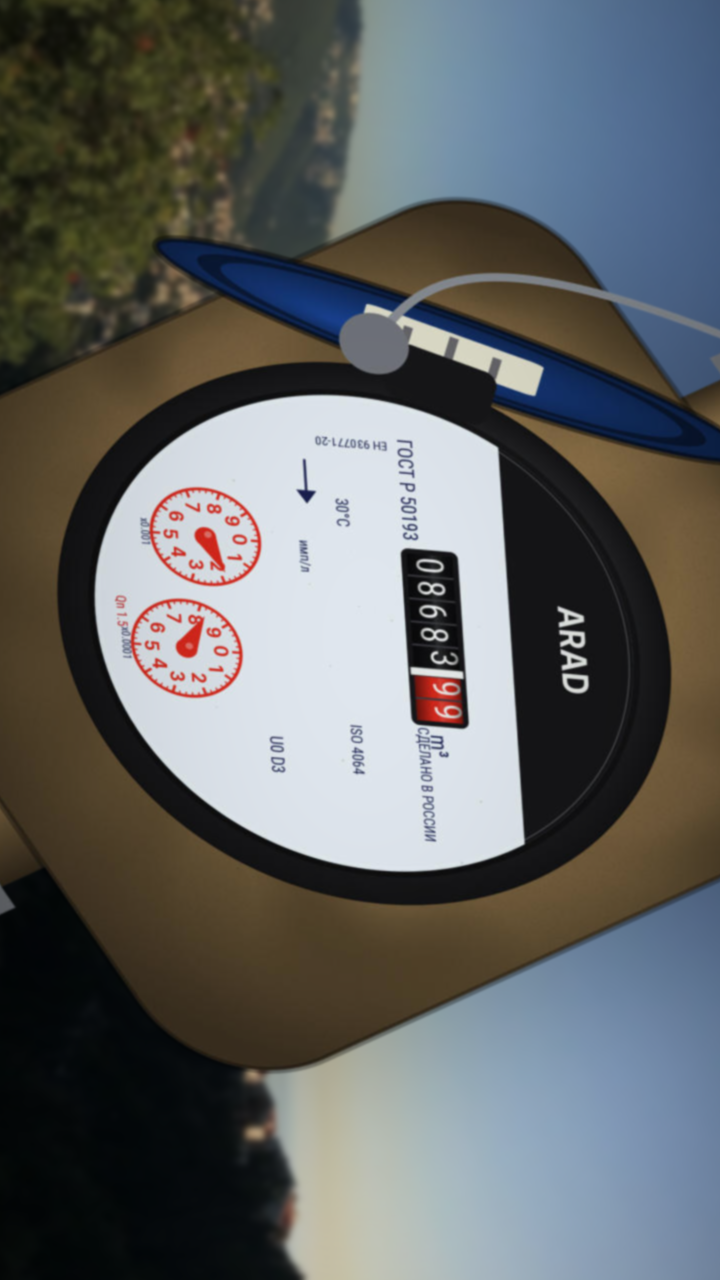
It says value=8683.9918 unit=m³
